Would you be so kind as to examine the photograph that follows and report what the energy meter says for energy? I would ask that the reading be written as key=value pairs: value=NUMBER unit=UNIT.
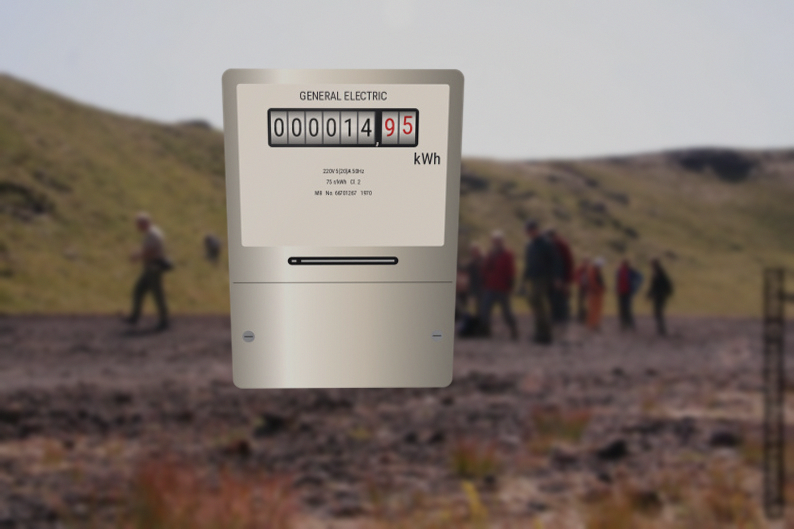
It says value=14.95 unit=kWh
